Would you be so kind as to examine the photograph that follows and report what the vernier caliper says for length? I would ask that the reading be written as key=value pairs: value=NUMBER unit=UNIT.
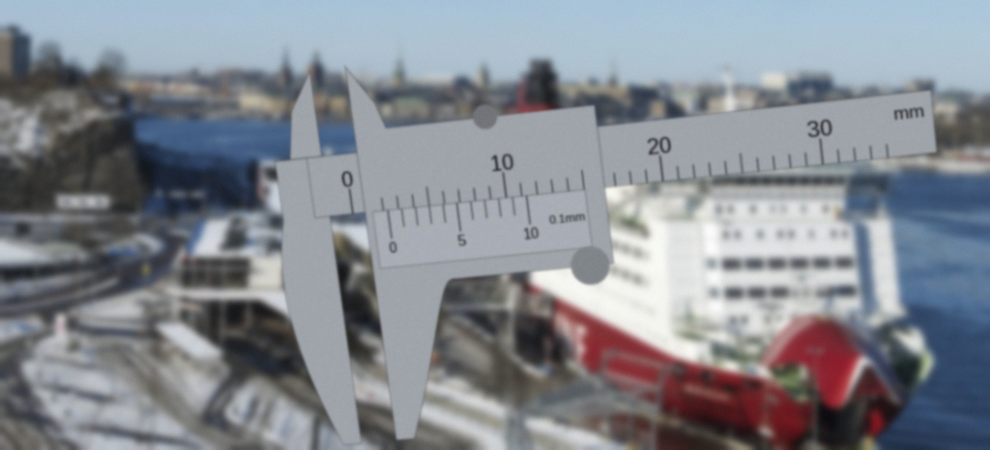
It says value=2.3 unit=mm
